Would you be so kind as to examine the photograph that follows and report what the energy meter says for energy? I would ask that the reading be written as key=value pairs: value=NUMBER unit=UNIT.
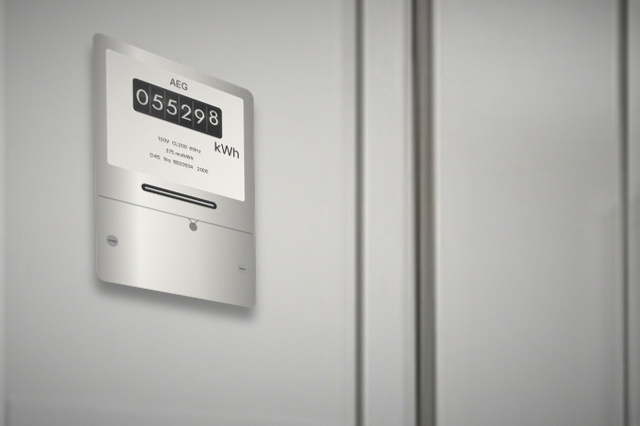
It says value=55298 unit=kWh
